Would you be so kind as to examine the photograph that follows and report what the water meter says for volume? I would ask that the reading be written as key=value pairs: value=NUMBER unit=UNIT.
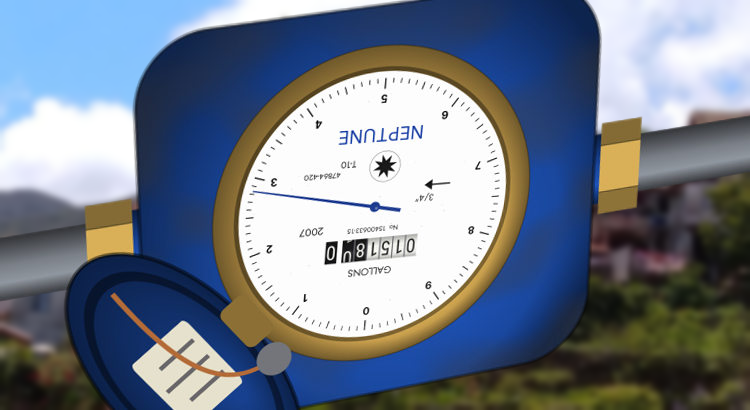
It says value=151802.8 unit=gal
